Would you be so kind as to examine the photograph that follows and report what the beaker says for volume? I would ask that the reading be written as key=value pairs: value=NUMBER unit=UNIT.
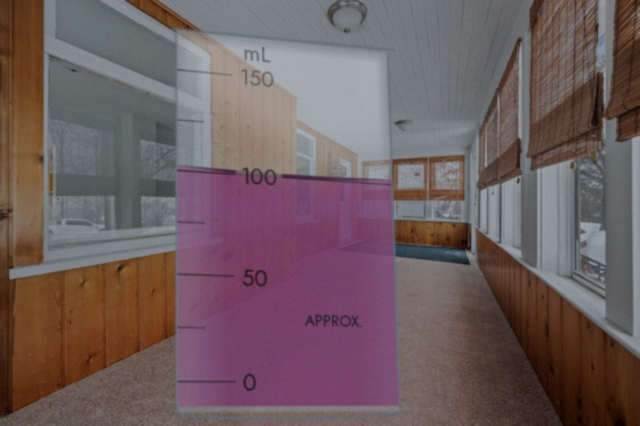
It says value=100 unit=mL
